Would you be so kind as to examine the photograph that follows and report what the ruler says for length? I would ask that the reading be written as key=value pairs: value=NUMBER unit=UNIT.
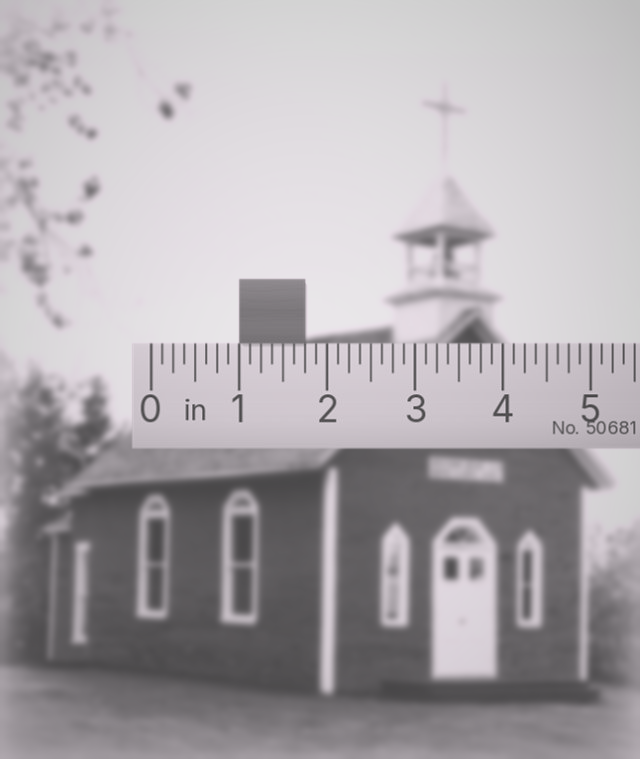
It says value=0.75 unit=in
